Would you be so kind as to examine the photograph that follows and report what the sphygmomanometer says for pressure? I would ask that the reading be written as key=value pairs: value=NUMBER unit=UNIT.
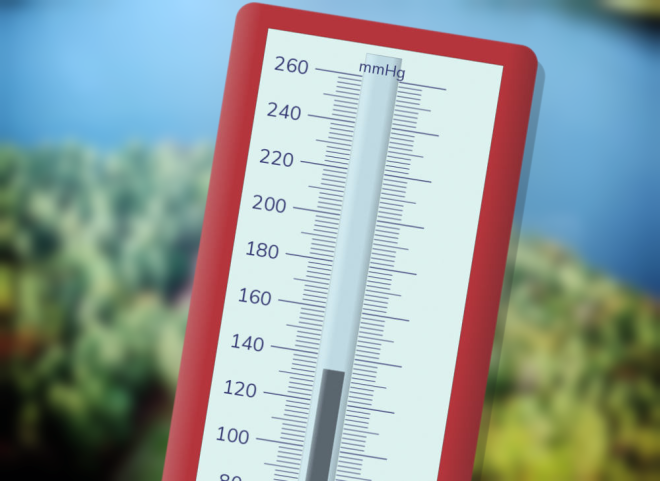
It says value=134 unit=mmHg
